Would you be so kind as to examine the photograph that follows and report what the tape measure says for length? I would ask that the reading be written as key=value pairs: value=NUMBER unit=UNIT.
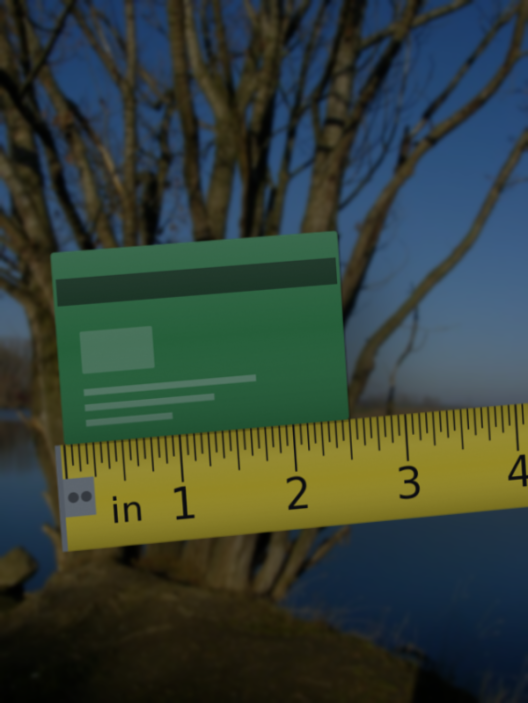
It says value=2.5 unit=in
